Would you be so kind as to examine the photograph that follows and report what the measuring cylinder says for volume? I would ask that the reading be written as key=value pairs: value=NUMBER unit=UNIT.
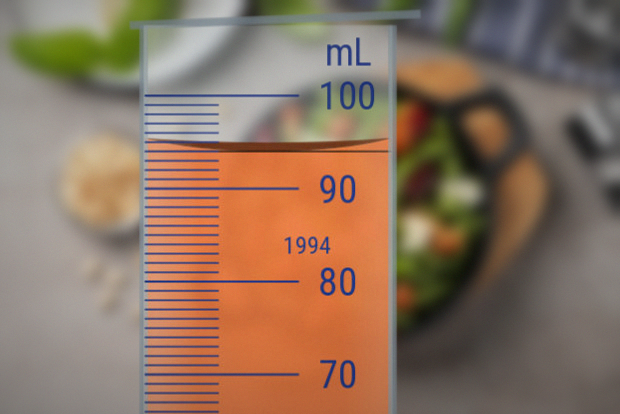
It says value=94 unit=mL
